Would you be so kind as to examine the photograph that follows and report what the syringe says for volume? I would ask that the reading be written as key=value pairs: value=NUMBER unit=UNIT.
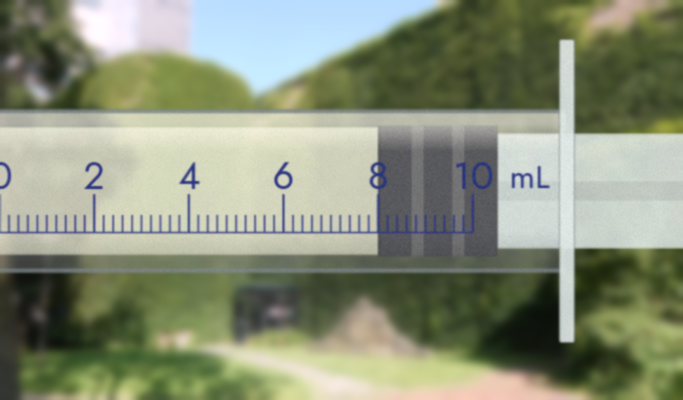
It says value=8 unit=mL
